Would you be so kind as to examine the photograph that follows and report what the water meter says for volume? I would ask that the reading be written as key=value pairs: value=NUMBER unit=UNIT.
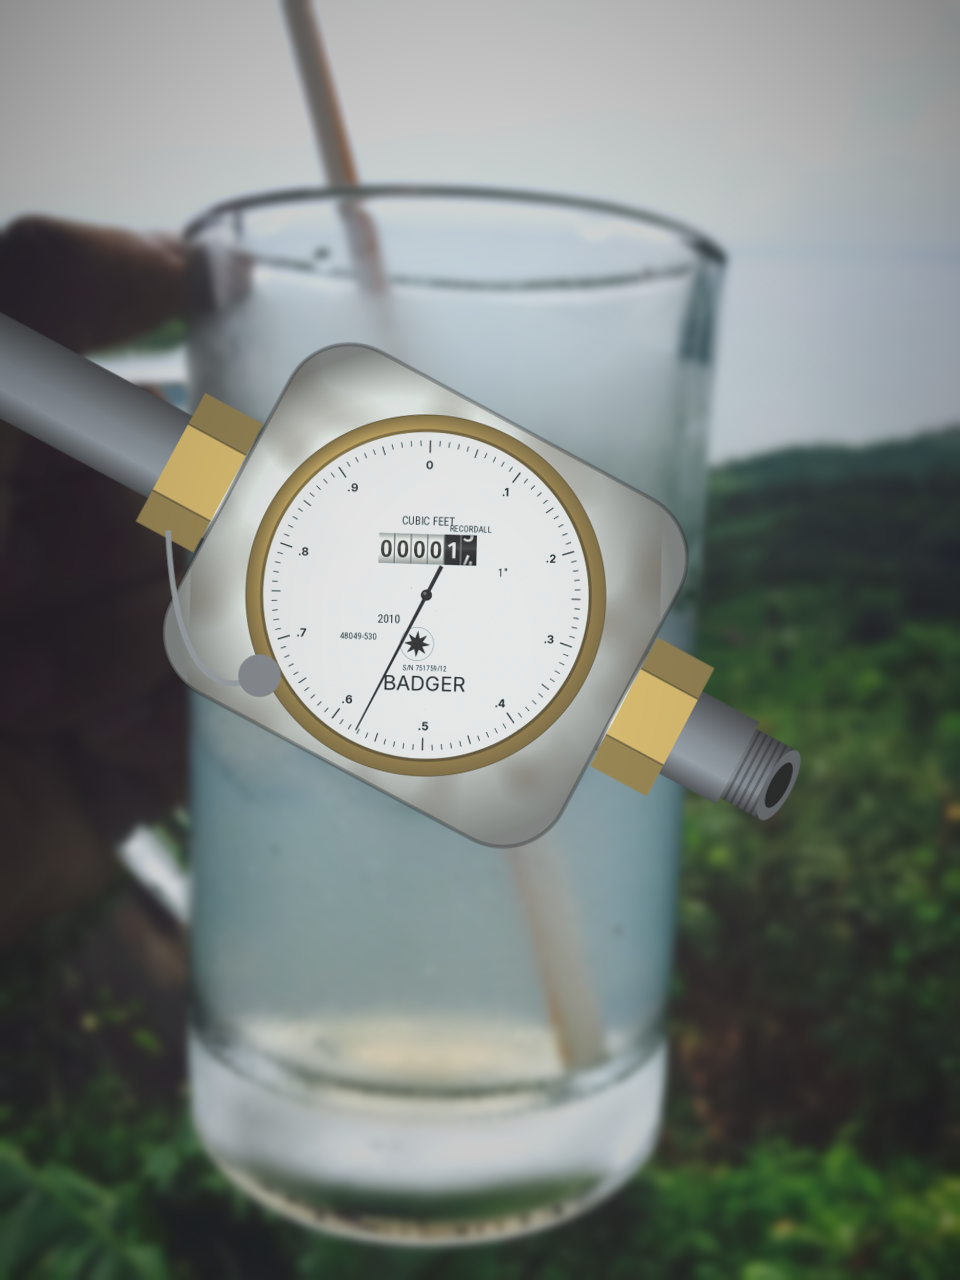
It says value=13.57 unit=ft³
